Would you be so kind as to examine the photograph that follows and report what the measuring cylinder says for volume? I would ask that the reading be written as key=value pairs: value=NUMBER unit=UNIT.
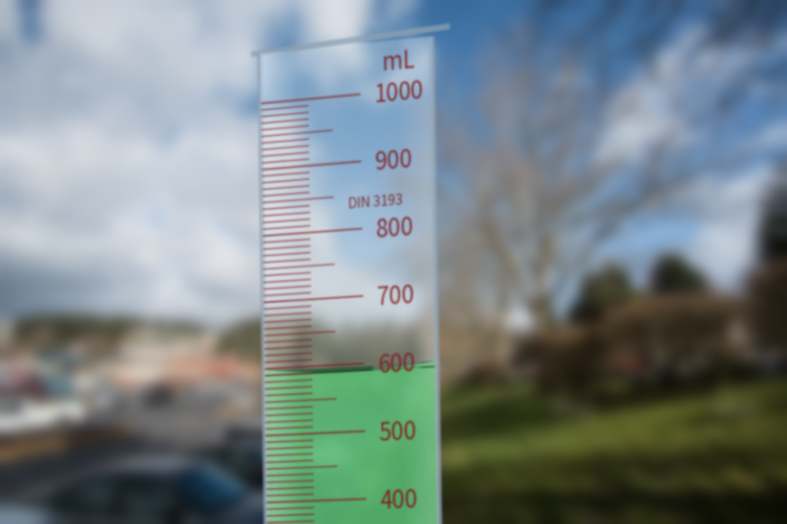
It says value=590 unit=mL
